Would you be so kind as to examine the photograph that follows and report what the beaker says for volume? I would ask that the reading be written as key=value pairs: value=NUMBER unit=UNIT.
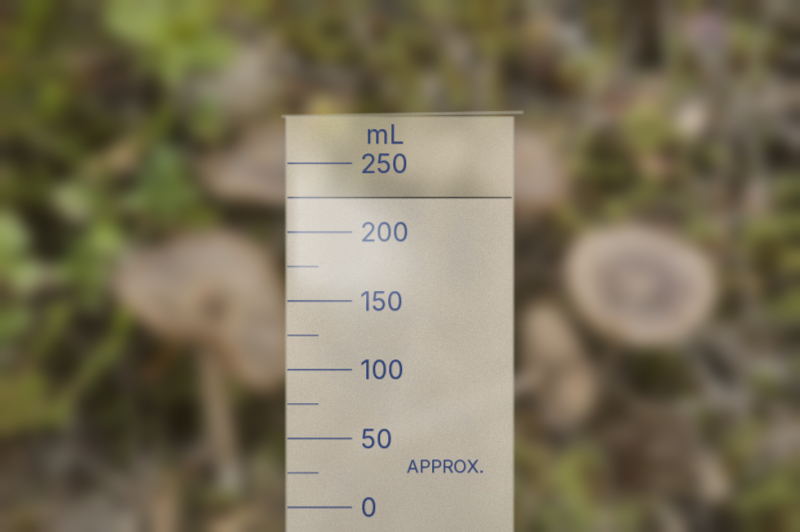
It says value=225 unit=mL
